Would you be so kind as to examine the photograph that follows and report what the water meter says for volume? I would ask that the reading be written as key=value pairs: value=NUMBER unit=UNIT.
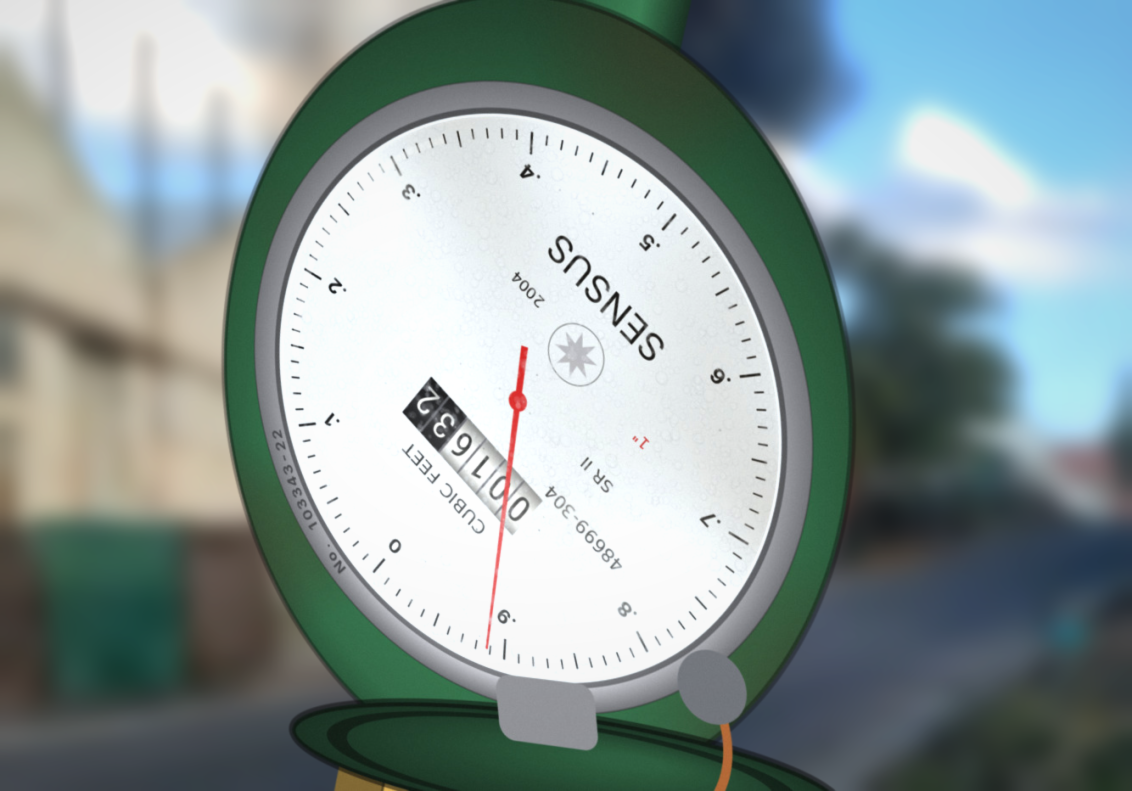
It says value=1631.91 unit=ft³
